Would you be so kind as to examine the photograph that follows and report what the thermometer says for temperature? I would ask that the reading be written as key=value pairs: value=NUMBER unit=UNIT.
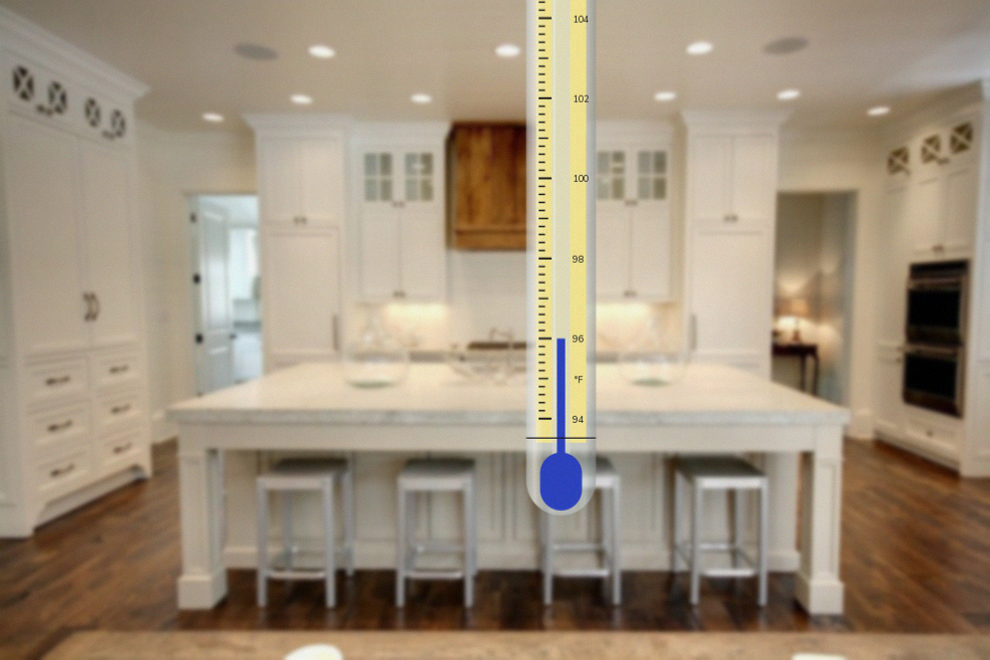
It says value=96 unit=°F
